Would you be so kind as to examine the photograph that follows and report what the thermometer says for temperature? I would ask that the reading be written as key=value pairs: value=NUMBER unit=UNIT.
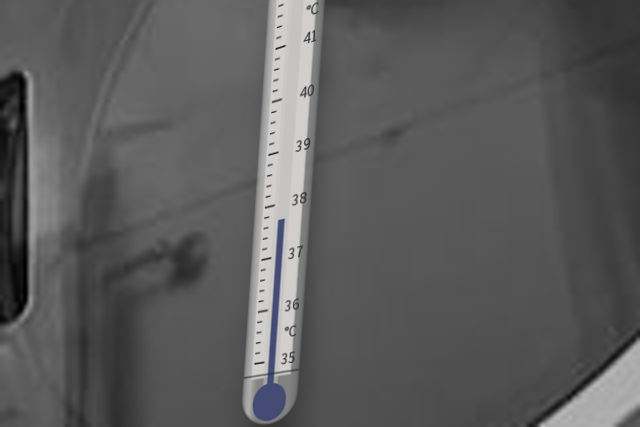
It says value=37.7 unit=°C
